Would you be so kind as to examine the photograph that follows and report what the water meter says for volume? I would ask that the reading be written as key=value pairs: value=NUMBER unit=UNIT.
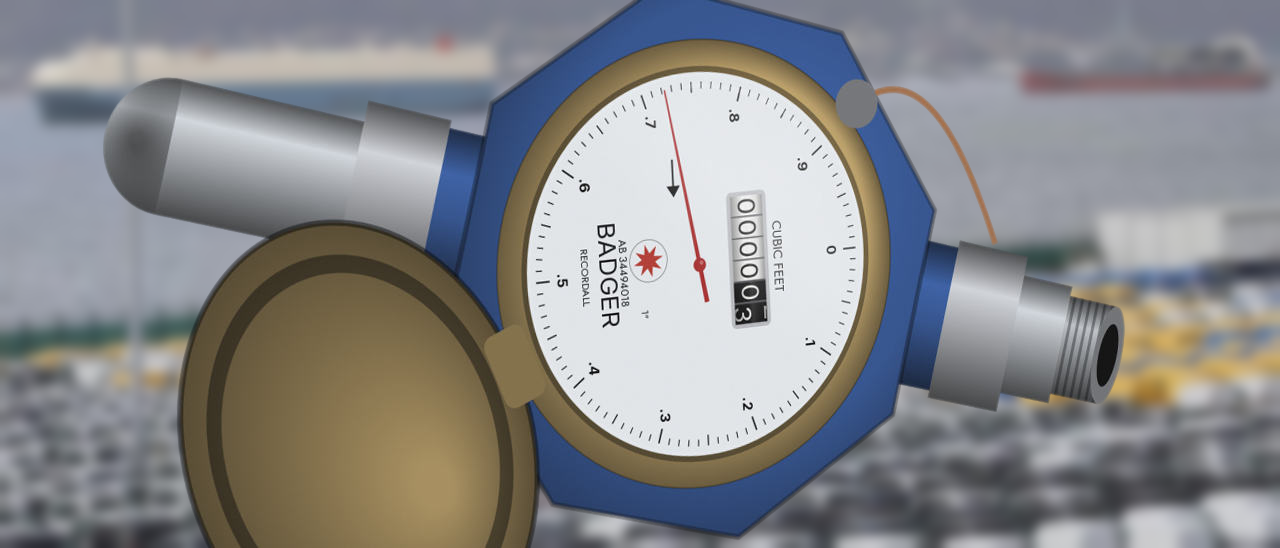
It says value=2.72 unit=ft³
